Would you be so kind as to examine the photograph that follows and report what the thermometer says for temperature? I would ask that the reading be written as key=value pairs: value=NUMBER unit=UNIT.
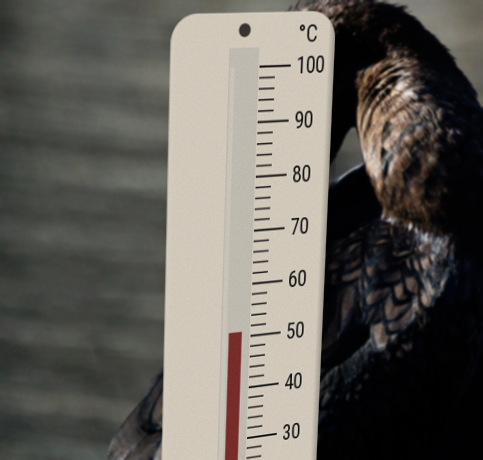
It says value=51 unit=°C
